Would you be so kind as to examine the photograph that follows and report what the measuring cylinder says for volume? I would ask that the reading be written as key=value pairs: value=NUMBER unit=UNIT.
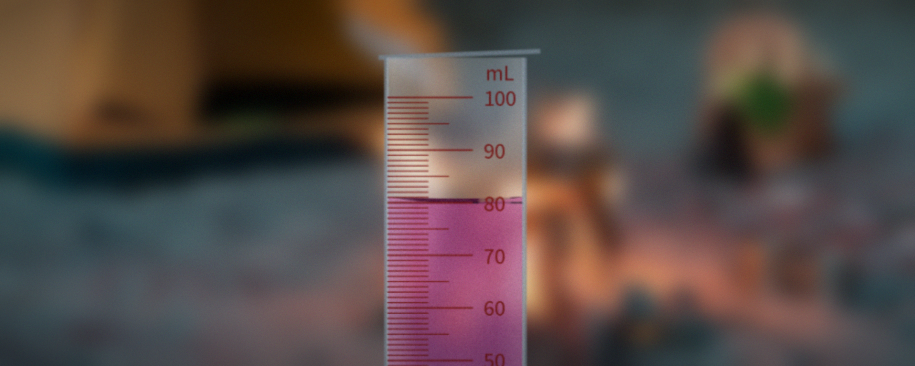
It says value=80 unit=mL
